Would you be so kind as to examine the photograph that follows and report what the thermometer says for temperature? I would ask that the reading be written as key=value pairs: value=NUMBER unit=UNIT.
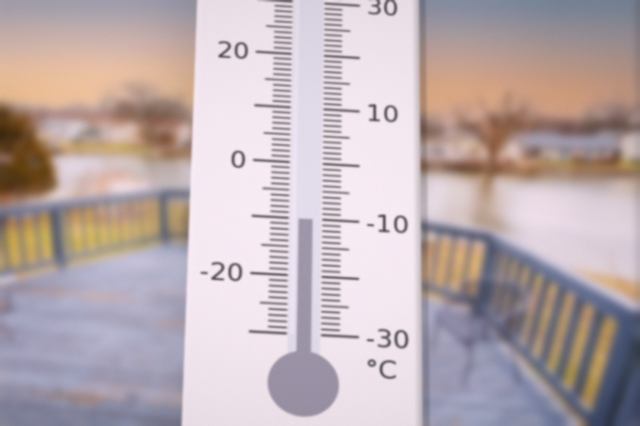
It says value=-10 unit=°C
